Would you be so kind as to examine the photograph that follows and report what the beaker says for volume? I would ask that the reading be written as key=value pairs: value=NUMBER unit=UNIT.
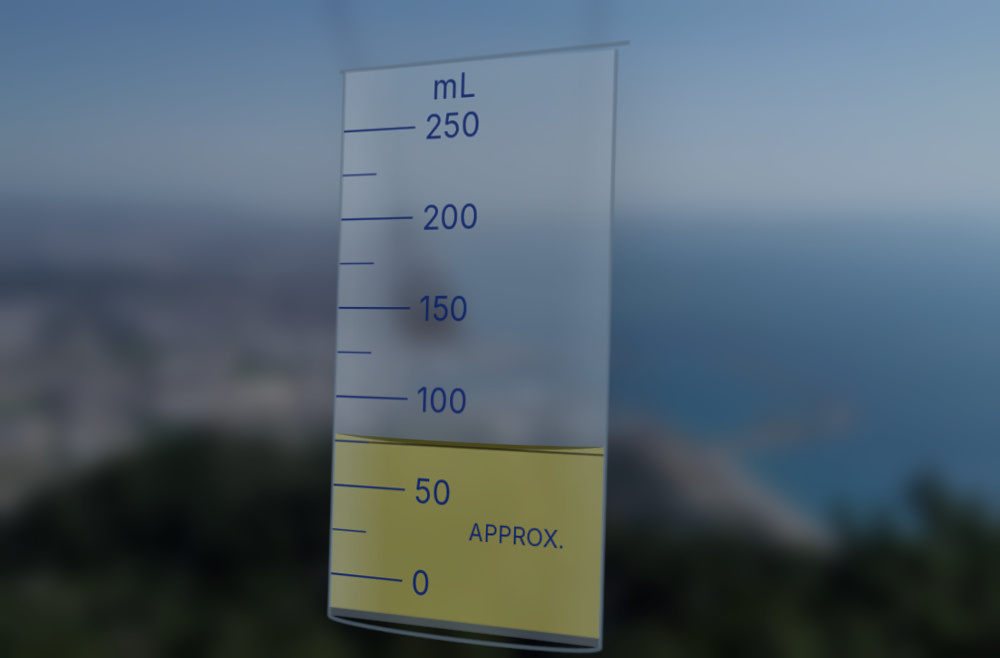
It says value=75 unit=mL
